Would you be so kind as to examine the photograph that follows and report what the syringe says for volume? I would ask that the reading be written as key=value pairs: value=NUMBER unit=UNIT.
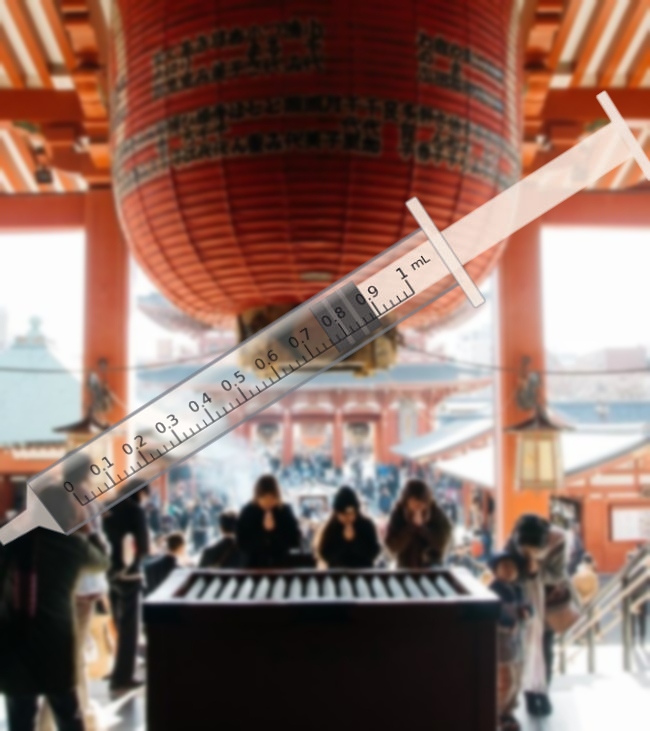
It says value=0.76 unit=mL
